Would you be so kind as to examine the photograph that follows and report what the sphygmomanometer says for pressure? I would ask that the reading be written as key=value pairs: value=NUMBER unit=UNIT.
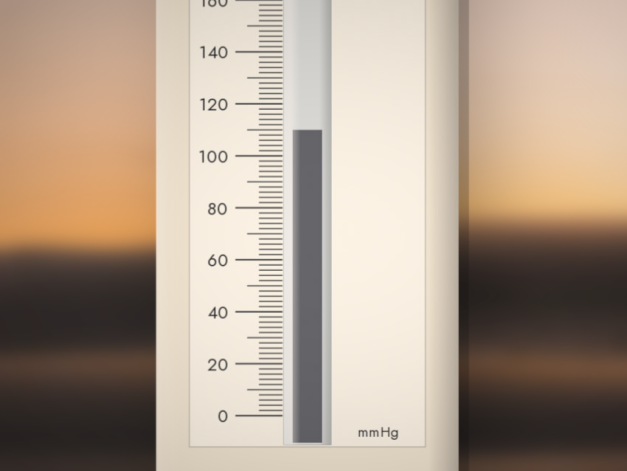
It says value=110 unit=mmHg
